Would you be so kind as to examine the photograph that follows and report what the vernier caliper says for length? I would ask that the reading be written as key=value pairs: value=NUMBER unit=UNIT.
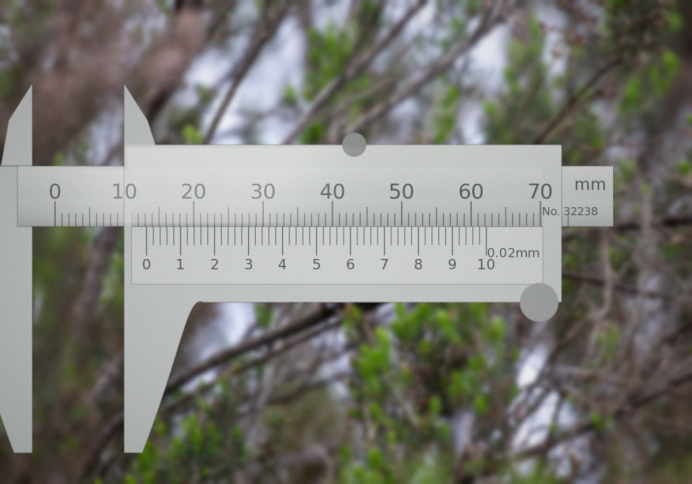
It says value=13.2 unit=mm
